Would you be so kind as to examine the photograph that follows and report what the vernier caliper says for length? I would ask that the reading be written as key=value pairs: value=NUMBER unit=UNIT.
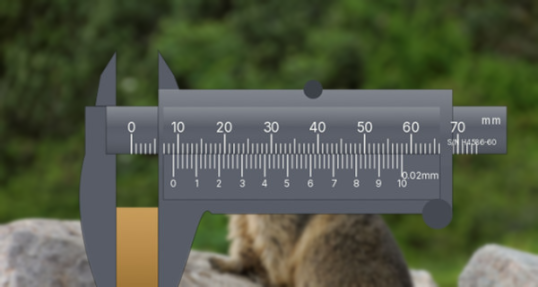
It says value=9.0 unit=mm
